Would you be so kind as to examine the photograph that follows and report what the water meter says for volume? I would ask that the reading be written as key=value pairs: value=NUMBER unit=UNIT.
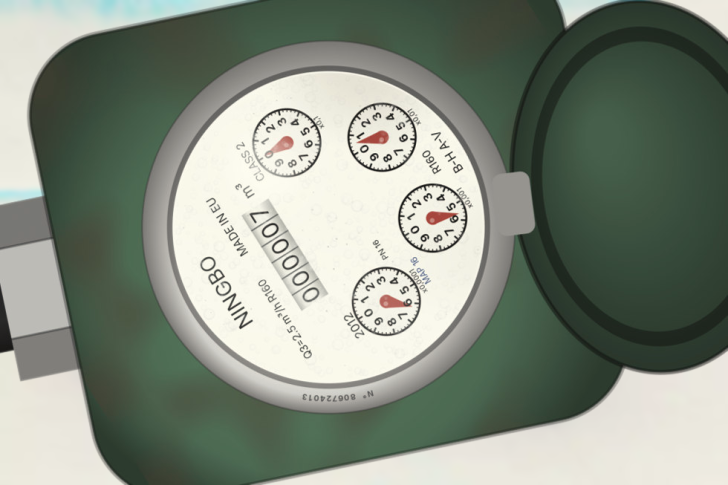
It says value=7.0056 unit=m³
